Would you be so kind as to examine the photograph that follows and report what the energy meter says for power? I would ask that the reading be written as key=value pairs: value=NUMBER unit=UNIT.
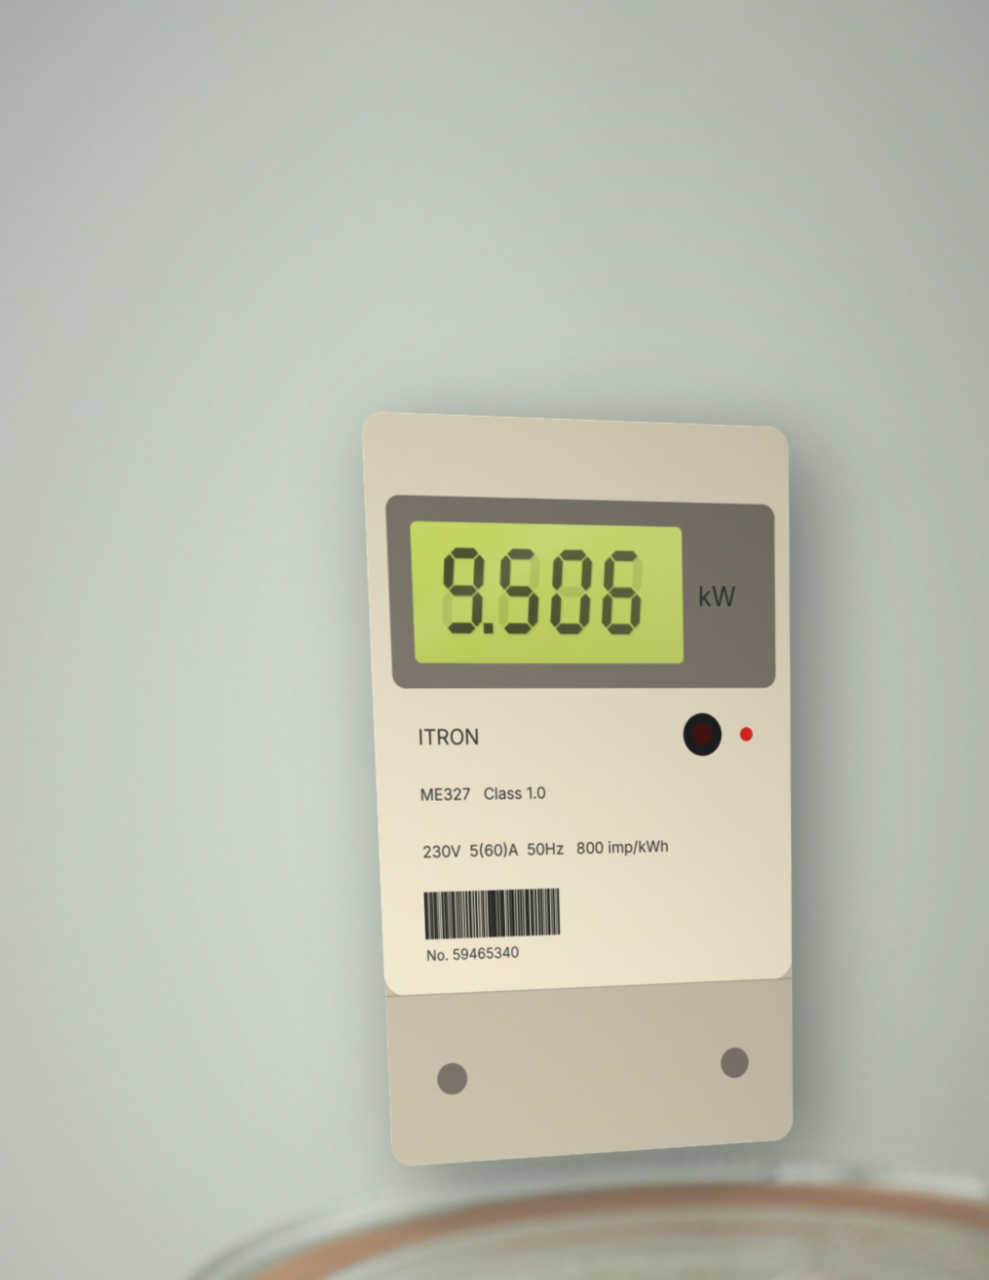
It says value=9.506 unit=kW
